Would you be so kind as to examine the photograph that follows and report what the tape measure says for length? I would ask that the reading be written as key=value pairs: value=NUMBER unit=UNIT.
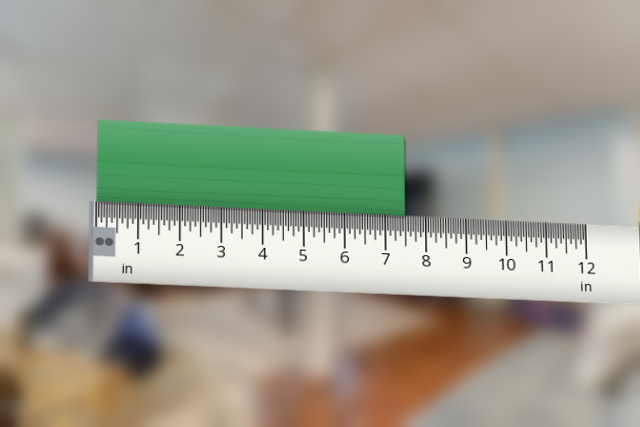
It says value=7.5 unit=in
